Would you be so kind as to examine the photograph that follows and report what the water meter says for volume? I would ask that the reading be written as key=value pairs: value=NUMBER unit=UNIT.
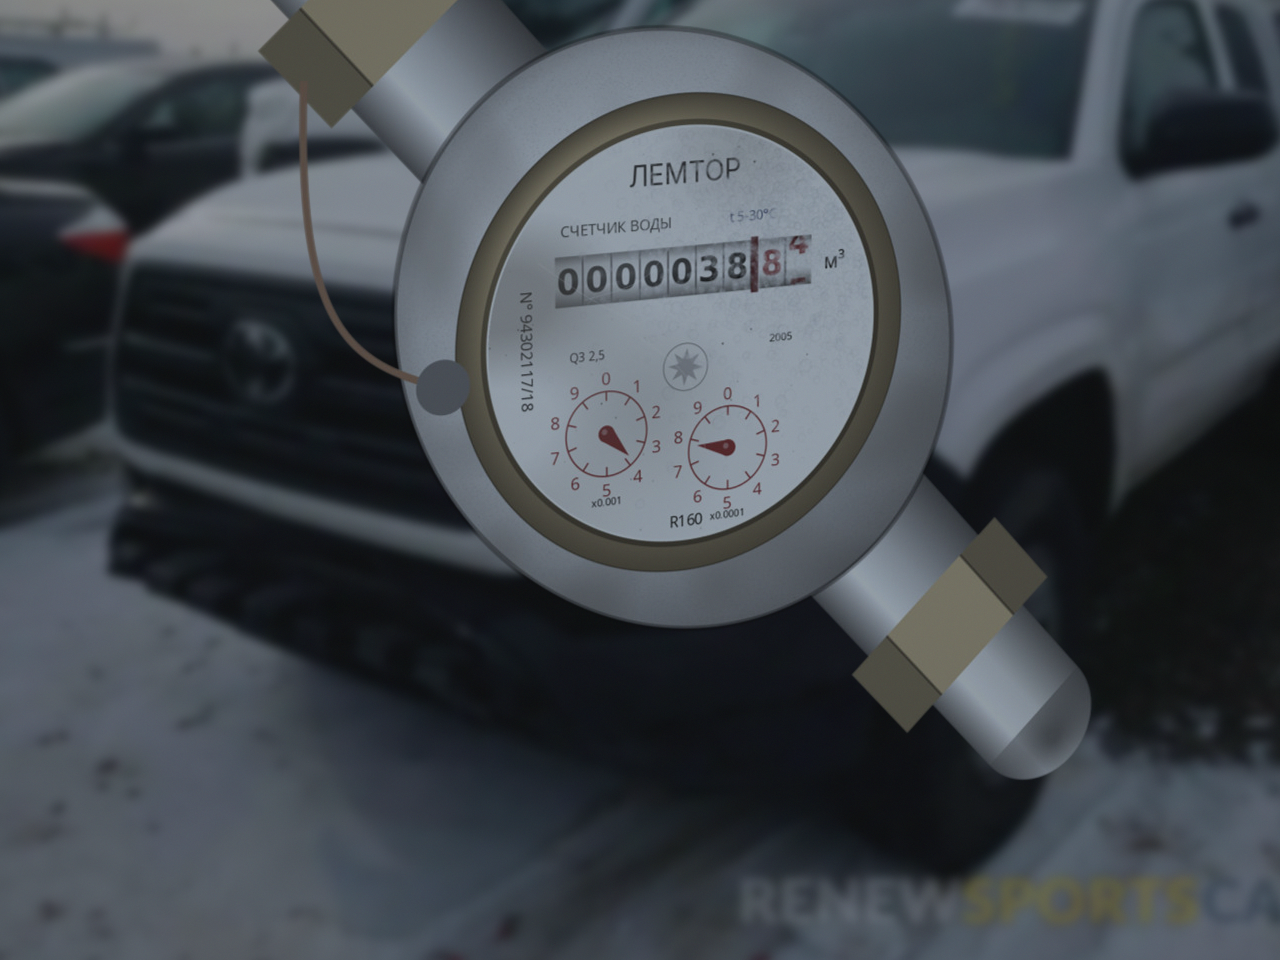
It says value=38.8437 unit=m³
